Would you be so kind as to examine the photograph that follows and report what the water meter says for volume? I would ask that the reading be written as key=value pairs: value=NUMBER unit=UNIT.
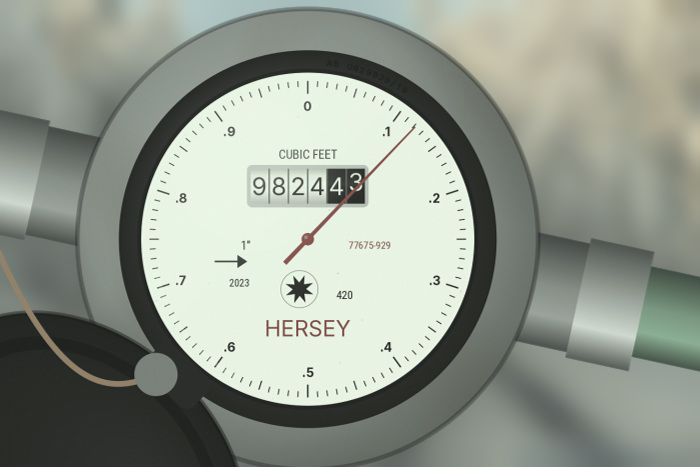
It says value=982443.12 unit=ft³
